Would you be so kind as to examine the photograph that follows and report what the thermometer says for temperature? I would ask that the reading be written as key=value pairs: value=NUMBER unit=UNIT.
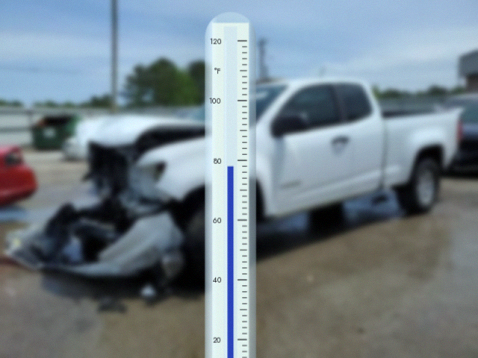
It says value=78 unit=°F
